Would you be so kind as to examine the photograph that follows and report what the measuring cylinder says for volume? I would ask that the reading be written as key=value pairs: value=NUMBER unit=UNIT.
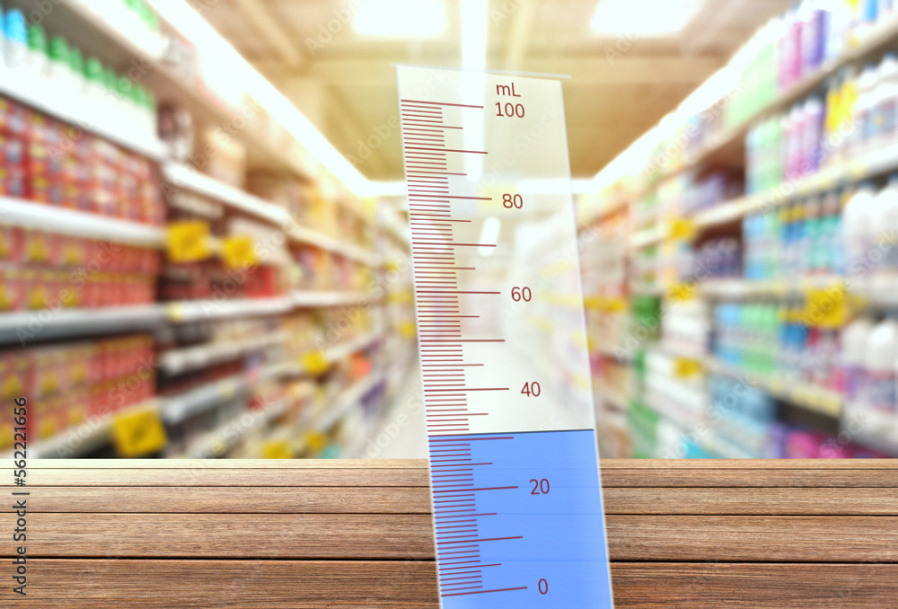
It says value=31 unit=mL
